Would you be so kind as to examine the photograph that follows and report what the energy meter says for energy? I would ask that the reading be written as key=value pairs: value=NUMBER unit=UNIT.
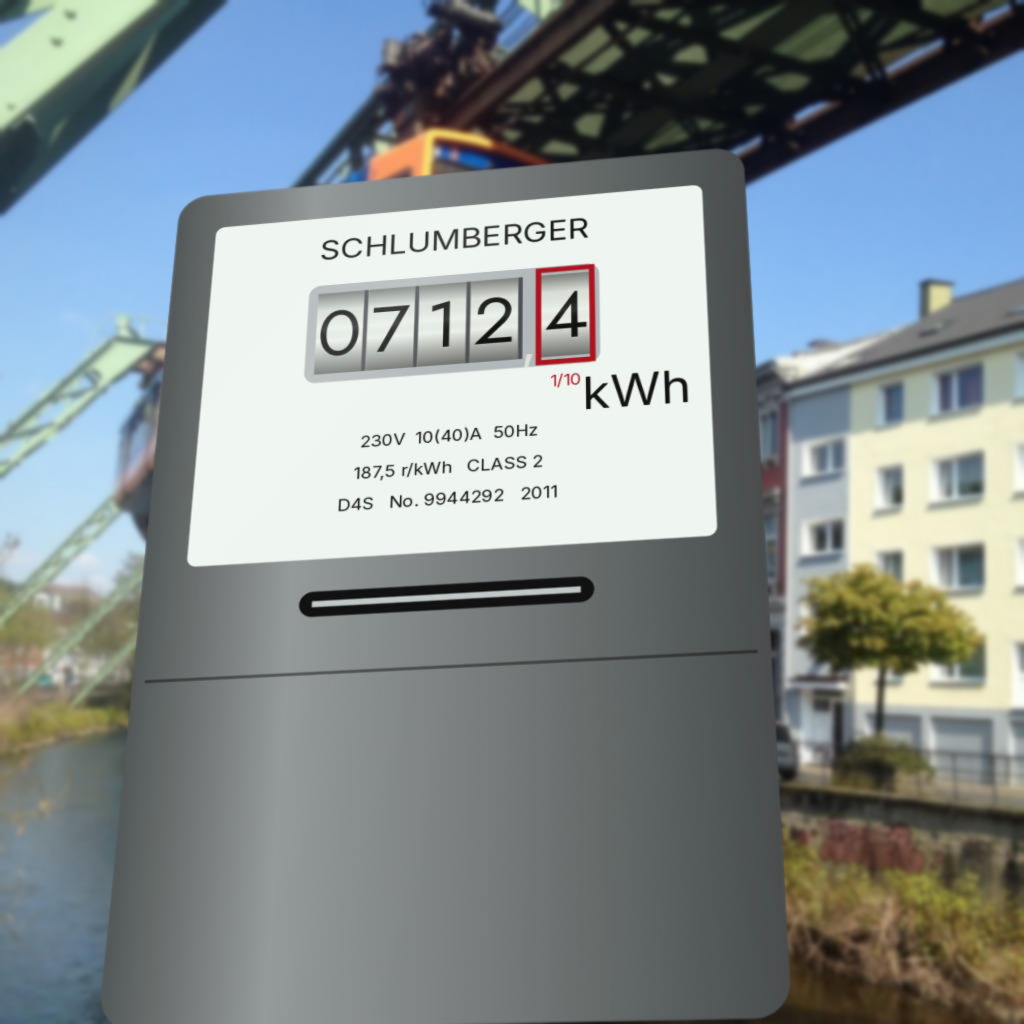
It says value=712.4 unit=kWh
